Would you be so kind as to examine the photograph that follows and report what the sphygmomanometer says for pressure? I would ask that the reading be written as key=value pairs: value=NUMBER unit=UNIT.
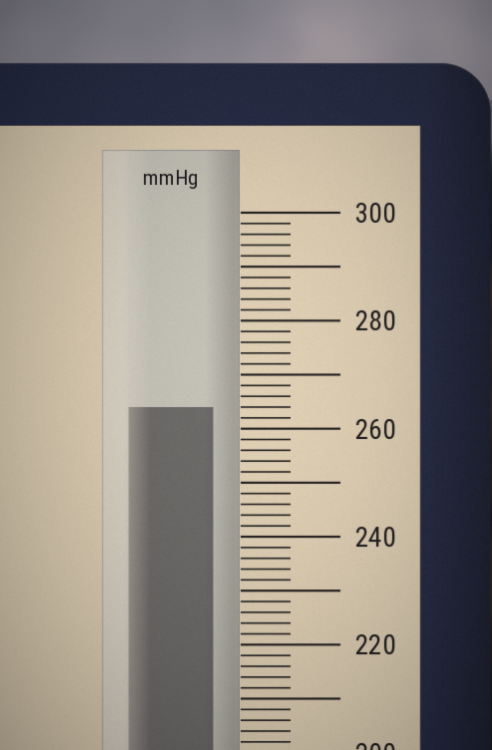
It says value=264 unit=mmHg
